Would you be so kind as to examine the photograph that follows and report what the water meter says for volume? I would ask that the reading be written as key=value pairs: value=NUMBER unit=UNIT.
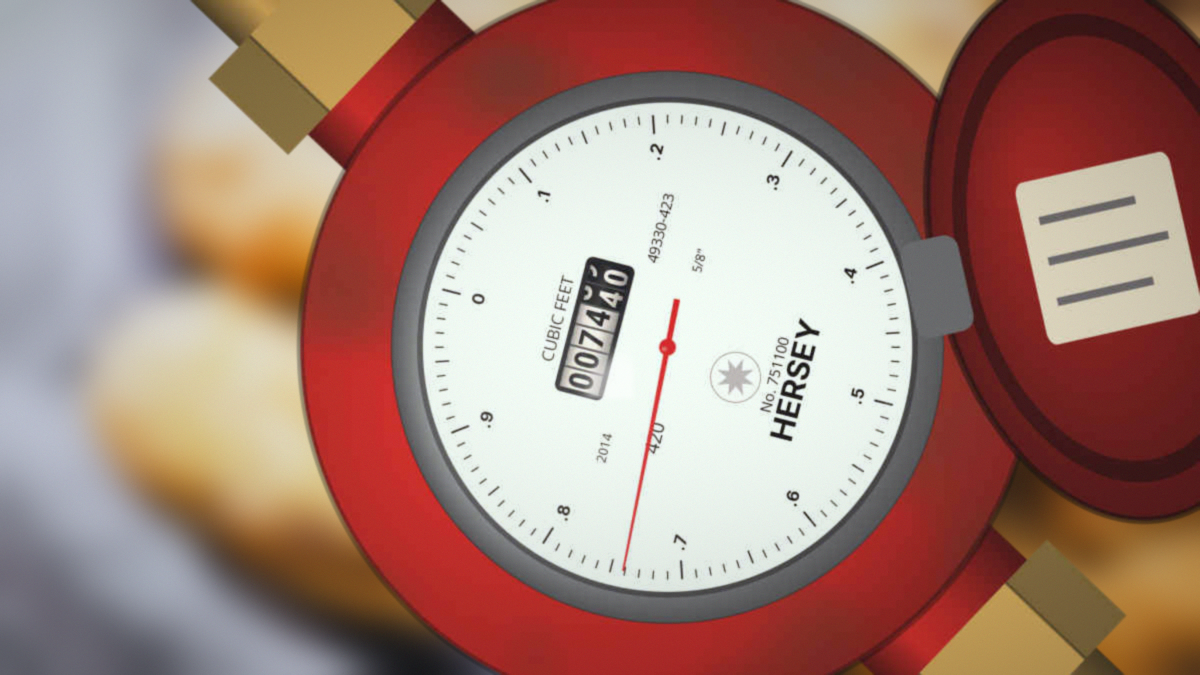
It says value=7439.74 unit=ft³
